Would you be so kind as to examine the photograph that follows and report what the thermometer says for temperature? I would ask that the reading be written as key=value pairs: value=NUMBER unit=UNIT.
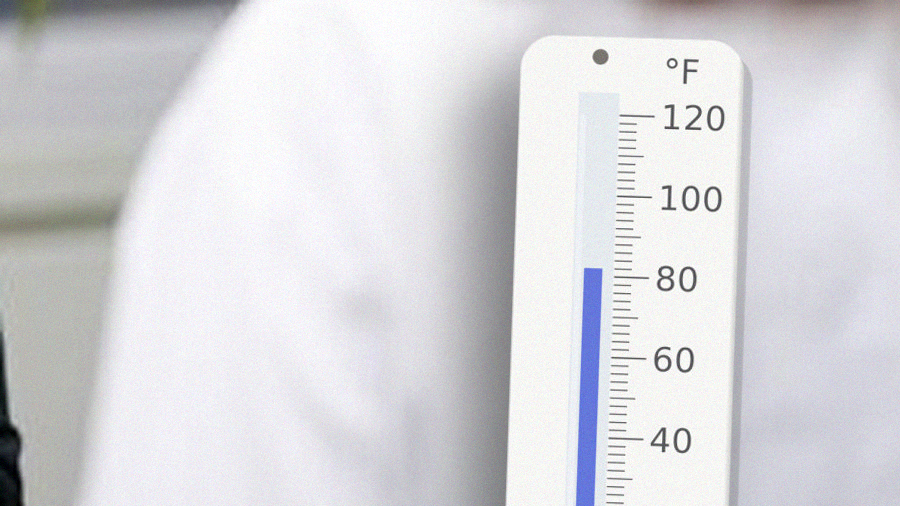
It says value=82 unit=°F
